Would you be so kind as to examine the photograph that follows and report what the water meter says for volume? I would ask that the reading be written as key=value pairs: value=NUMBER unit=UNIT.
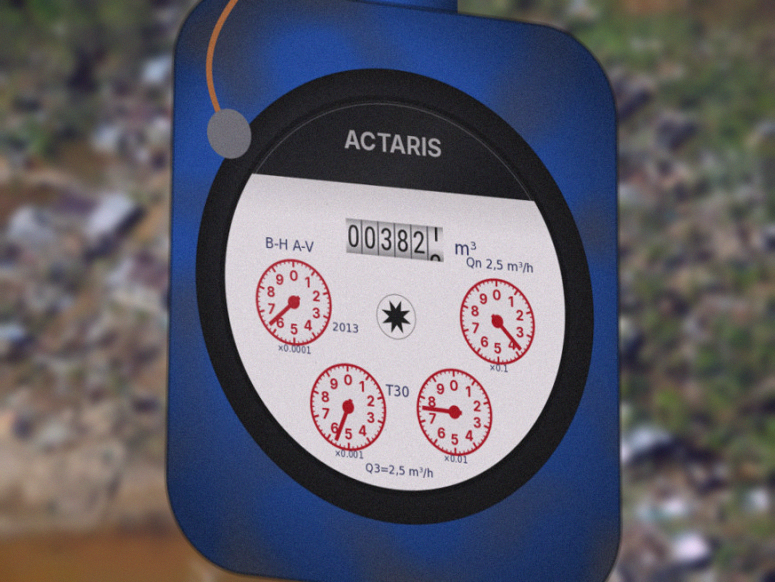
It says value=3821.3756 unit=m³
